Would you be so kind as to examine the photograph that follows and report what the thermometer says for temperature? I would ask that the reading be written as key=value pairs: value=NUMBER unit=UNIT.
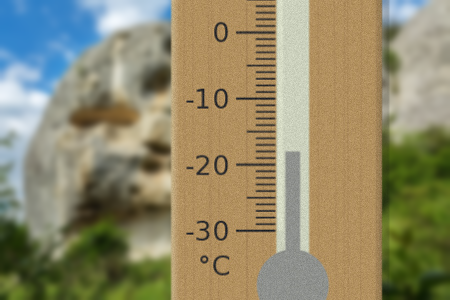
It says value=-18 unit=°C
